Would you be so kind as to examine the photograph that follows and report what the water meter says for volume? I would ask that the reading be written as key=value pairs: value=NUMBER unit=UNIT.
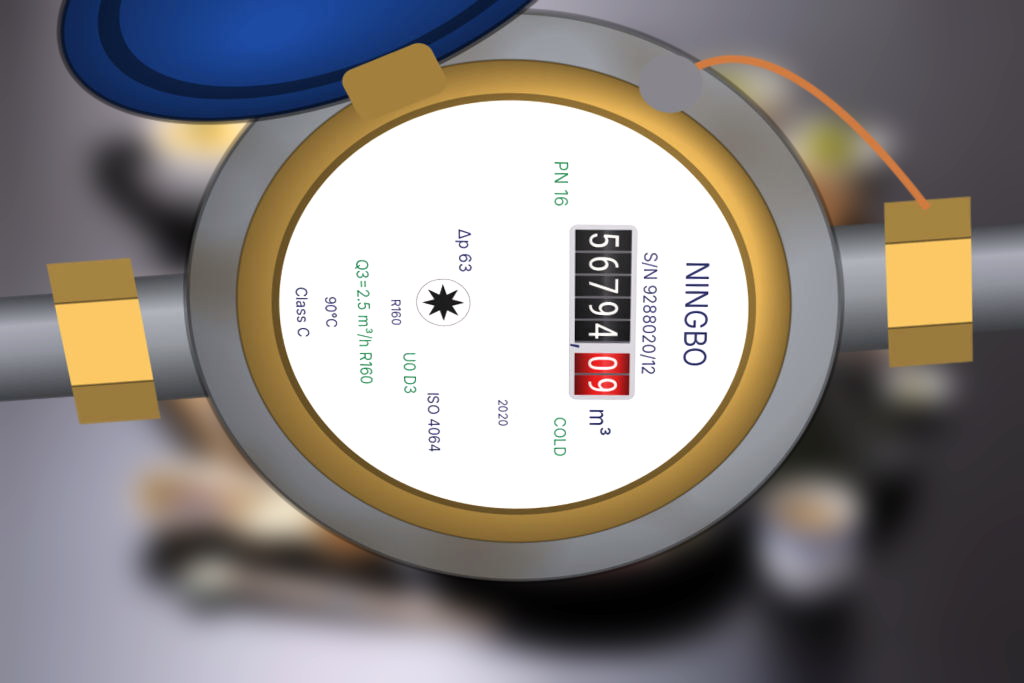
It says value=56794.09 unit=m³
